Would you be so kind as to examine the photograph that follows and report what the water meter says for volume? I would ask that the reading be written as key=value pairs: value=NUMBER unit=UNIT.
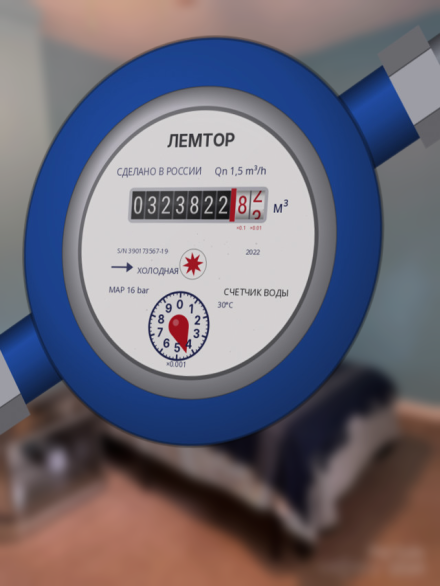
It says value=323822.824 unit=m³
